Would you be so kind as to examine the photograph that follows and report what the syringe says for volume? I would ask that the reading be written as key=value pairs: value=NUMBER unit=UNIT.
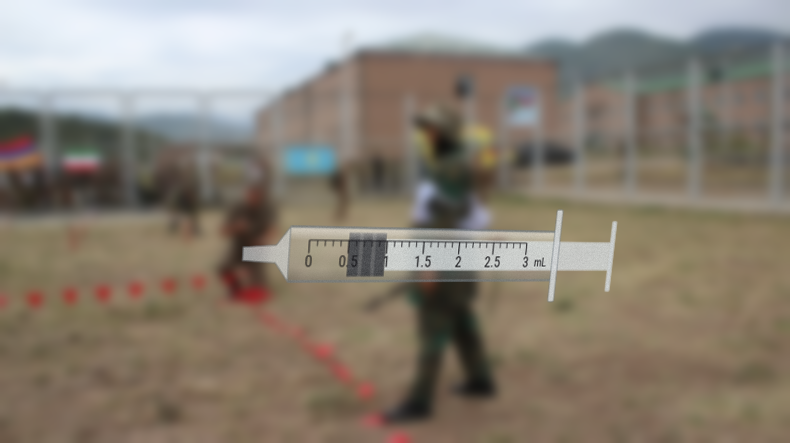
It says value=0.5 unit=mL
